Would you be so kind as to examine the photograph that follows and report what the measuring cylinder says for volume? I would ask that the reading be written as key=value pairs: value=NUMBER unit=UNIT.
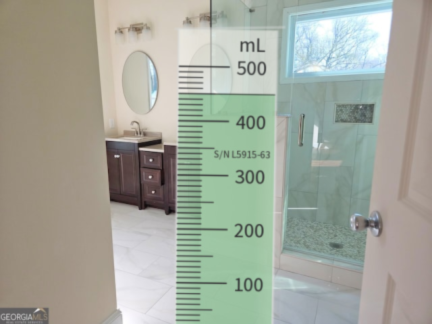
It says value=450 unit=mL
